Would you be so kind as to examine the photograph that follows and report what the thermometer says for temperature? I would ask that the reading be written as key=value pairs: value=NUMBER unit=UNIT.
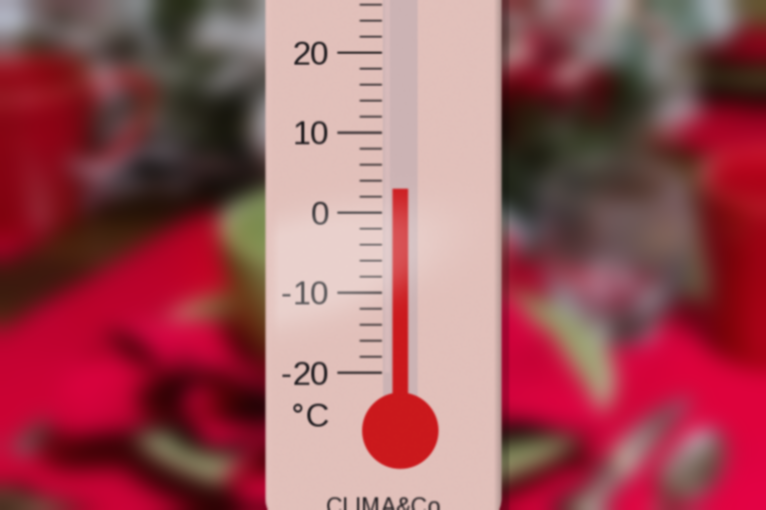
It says value=3 unit=°C
